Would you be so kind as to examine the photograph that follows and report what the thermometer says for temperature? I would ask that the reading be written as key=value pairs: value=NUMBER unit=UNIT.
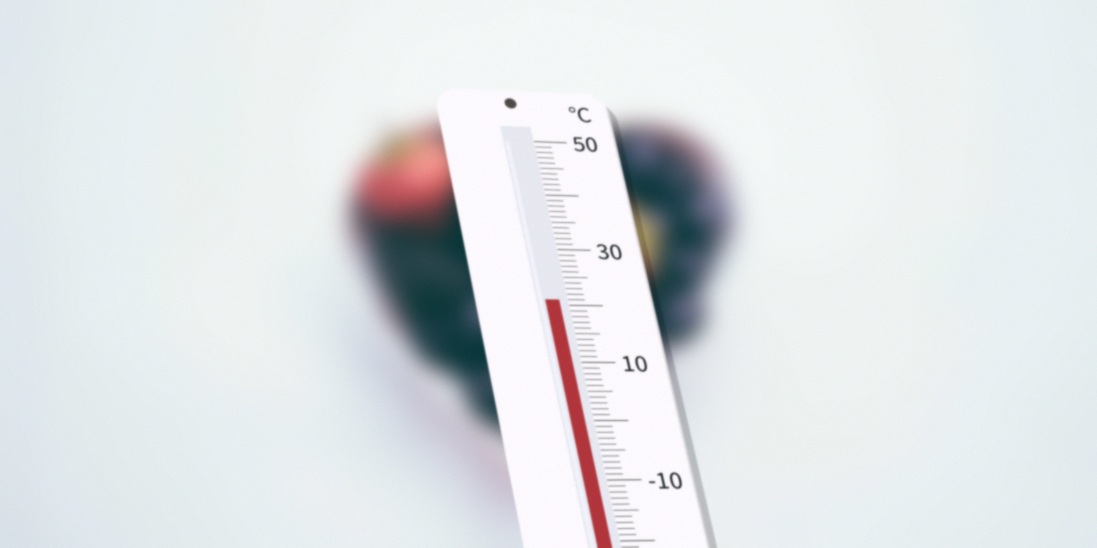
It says value=21 unit=°C
